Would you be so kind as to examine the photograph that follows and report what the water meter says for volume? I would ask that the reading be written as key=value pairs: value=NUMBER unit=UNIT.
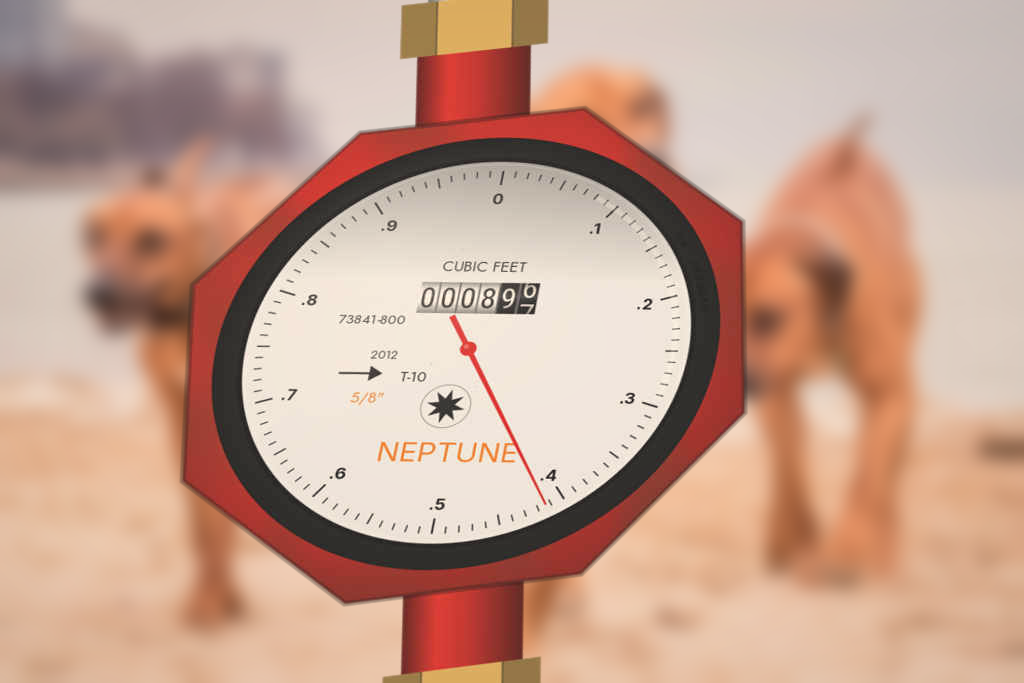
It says value=896.41 unit=ft³
